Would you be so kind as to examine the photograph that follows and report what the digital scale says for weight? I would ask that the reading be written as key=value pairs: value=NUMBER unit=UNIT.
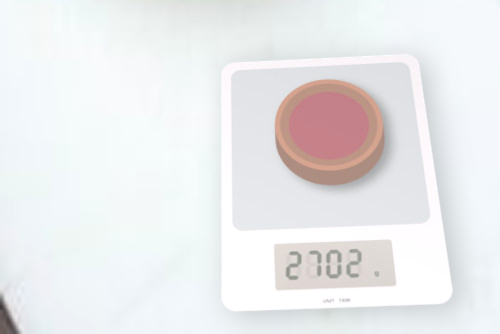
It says value=2702 unit=g
